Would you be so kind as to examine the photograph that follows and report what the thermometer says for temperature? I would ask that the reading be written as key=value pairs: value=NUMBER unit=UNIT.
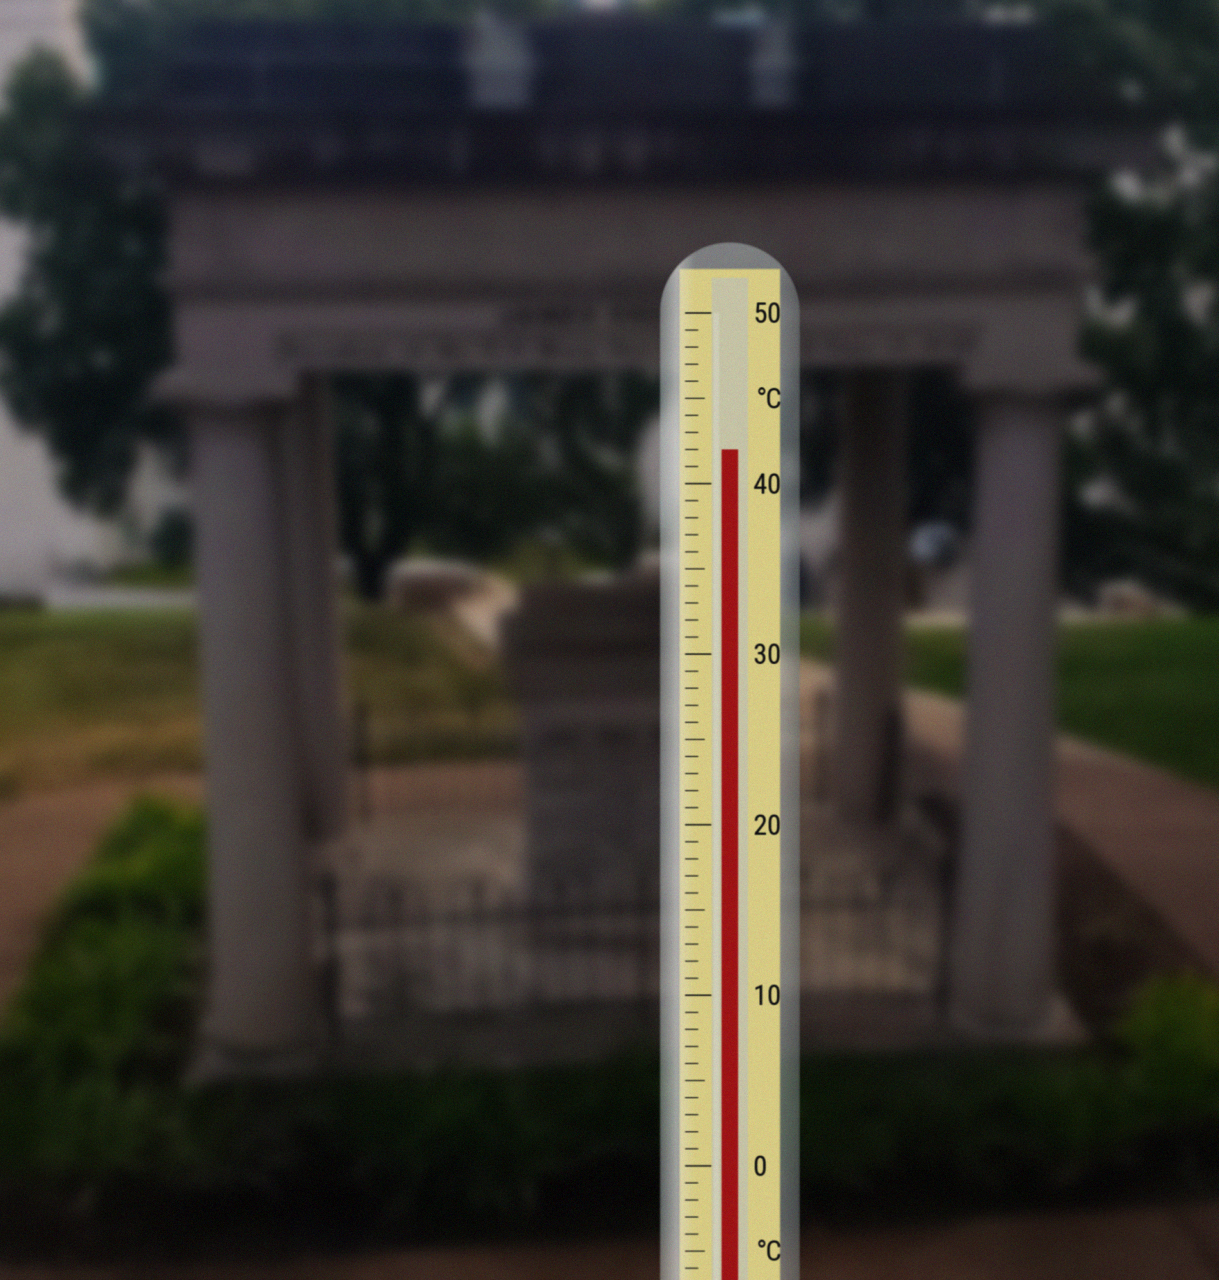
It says value=42 unit=°C
